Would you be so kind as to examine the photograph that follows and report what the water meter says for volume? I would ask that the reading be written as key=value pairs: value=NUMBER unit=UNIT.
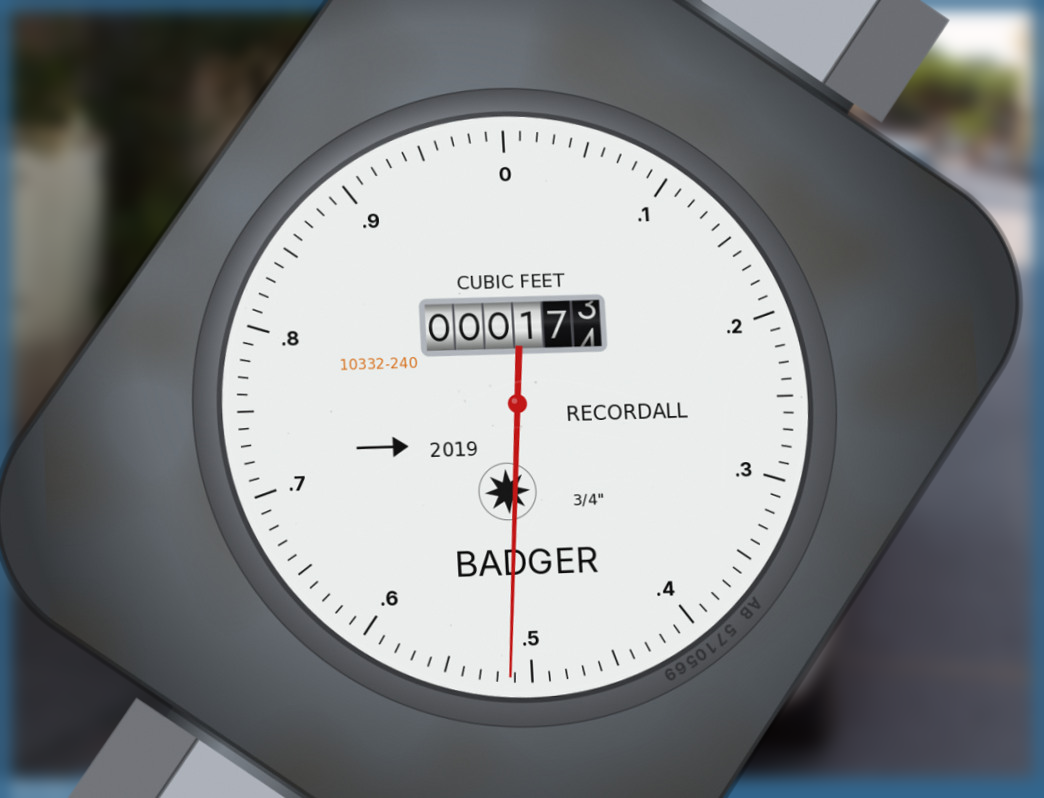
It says value=173.51 unit=ft³
